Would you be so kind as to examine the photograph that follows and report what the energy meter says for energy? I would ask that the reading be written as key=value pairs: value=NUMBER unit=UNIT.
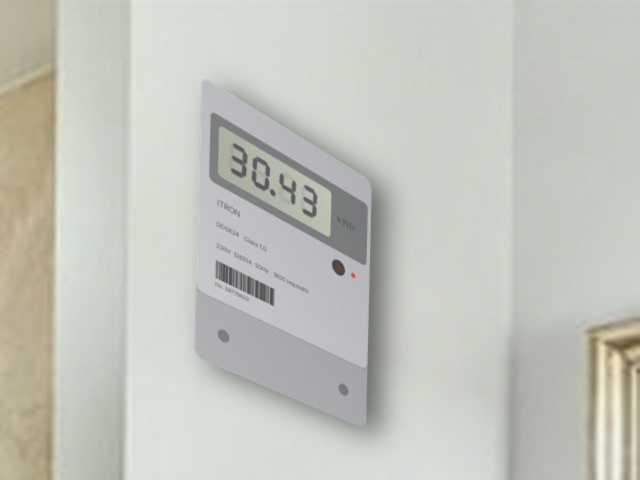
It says value=30.43 unit=kWh
